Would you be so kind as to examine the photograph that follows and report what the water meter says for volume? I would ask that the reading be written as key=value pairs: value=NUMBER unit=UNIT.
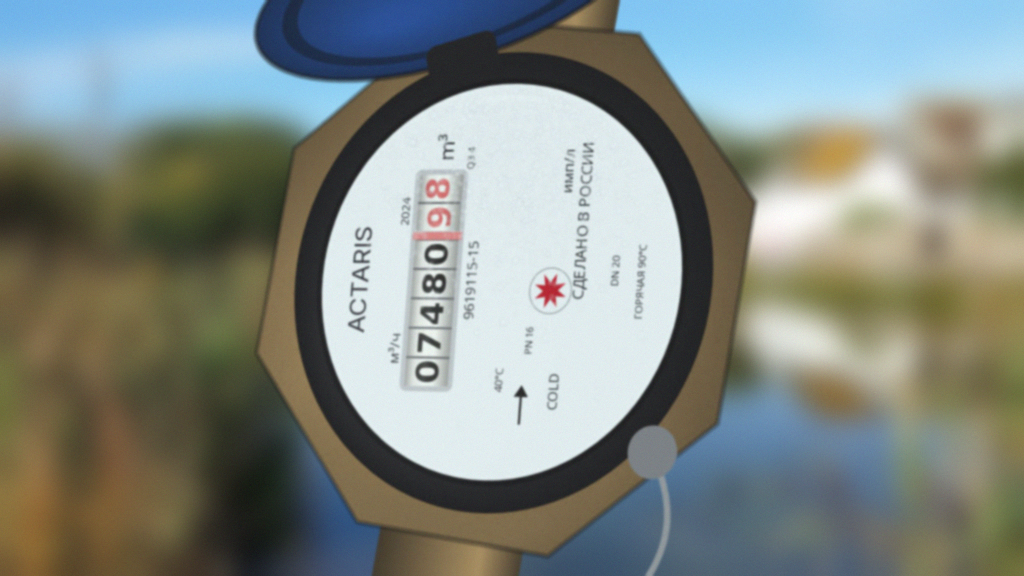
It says value=7480.98 unit=m³
